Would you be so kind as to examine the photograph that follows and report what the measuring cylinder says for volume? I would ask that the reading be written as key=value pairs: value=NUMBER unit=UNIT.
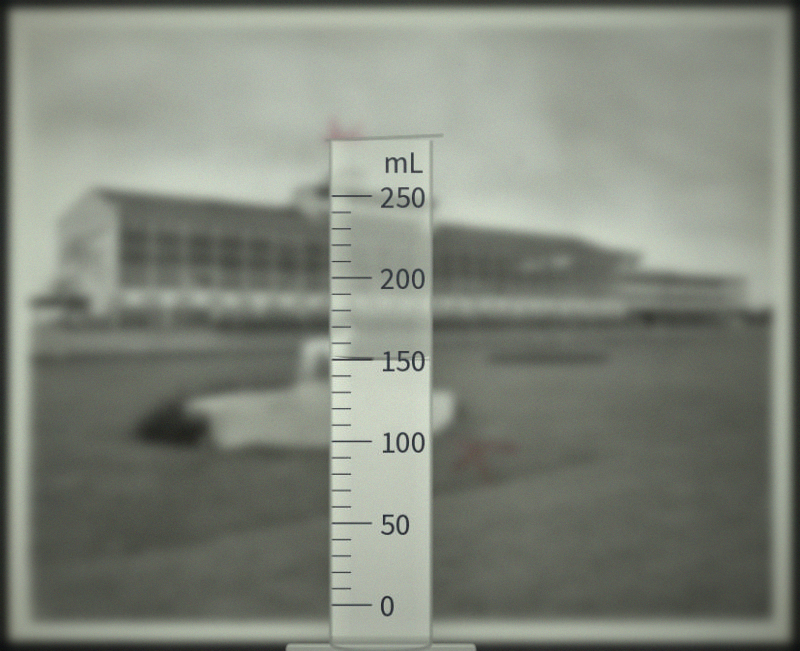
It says value=150 unit=mL
